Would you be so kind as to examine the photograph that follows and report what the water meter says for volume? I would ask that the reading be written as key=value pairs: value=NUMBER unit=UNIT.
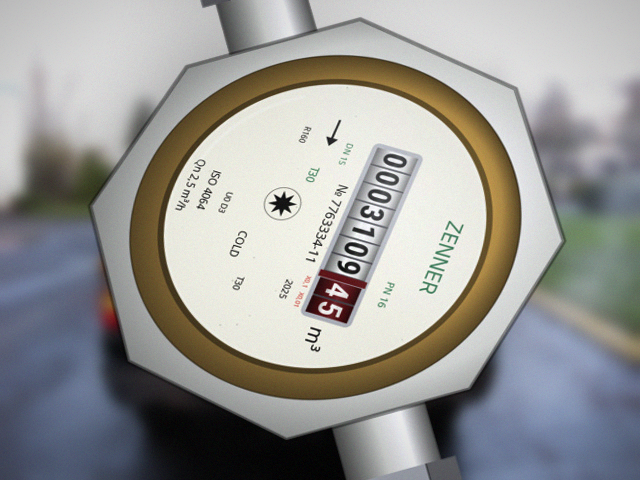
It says value=3109.45 unit=m³
